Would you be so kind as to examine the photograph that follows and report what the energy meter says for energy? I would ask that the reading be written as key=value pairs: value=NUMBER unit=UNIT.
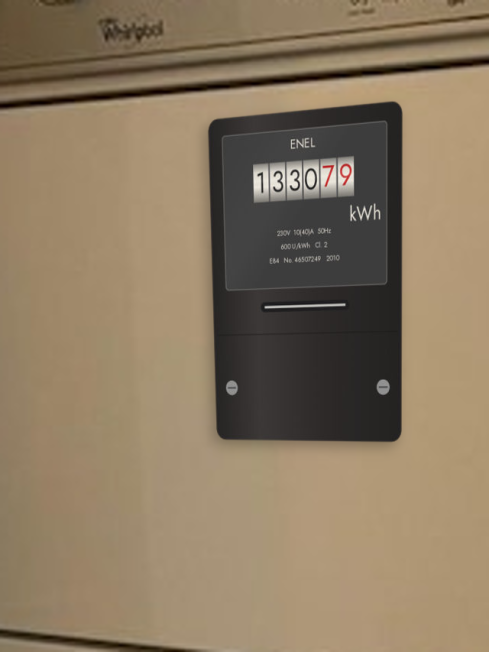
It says value=1330.79 unit=kWh
